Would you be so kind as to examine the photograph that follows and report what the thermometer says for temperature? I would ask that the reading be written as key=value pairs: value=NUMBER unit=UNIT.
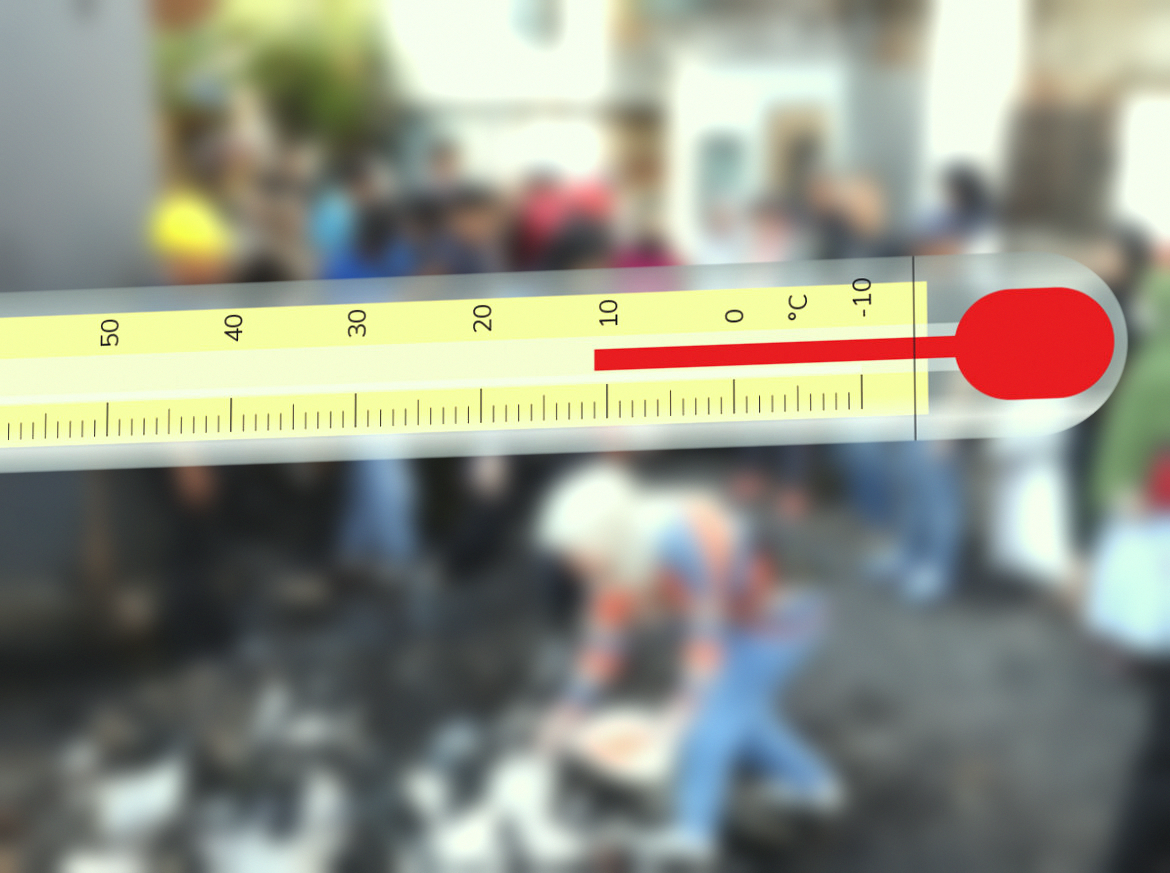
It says value=11 unit=°C
